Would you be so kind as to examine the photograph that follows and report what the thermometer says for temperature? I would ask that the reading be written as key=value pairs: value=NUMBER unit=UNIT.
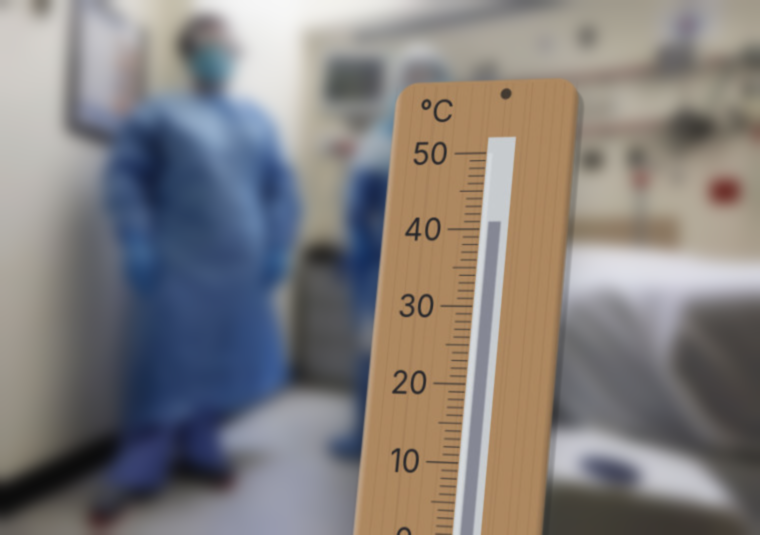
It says value=41 unit=°C
